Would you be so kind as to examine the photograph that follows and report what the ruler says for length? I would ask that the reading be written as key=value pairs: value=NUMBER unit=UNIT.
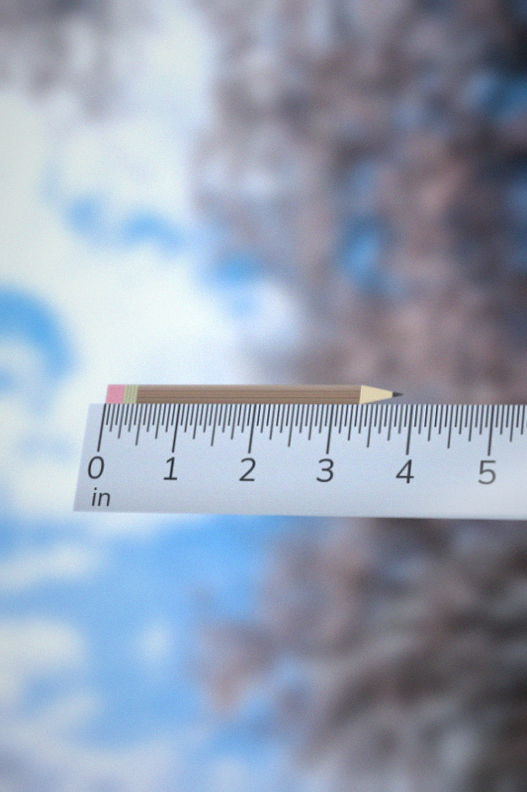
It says value=3.875 unit=in
